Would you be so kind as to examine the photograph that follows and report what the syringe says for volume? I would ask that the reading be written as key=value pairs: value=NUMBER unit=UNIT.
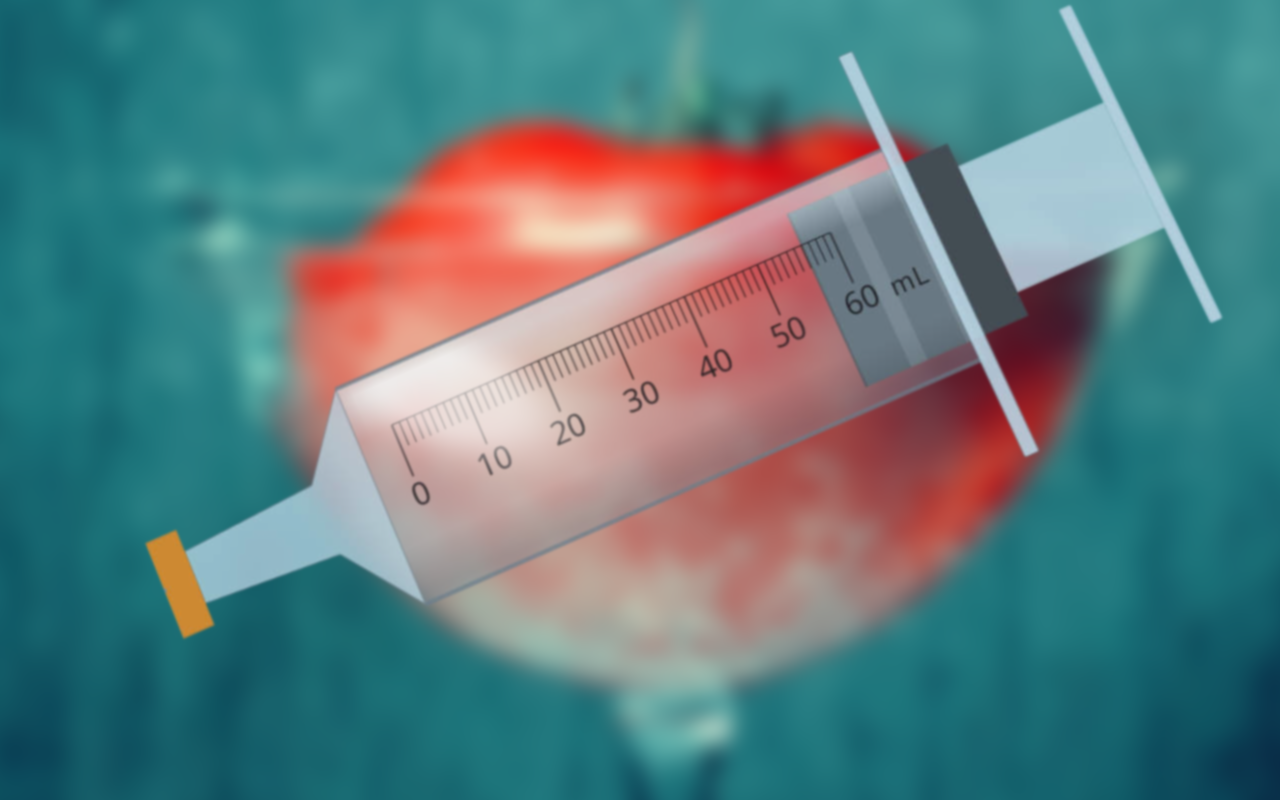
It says value=56 unit=mL
